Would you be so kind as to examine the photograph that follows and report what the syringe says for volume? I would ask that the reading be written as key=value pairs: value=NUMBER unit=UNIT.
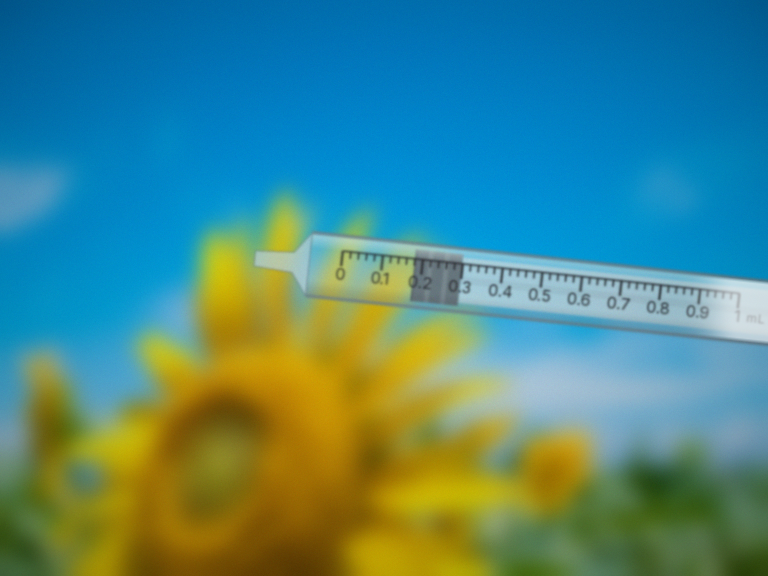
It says value=0.18 unit=mL
